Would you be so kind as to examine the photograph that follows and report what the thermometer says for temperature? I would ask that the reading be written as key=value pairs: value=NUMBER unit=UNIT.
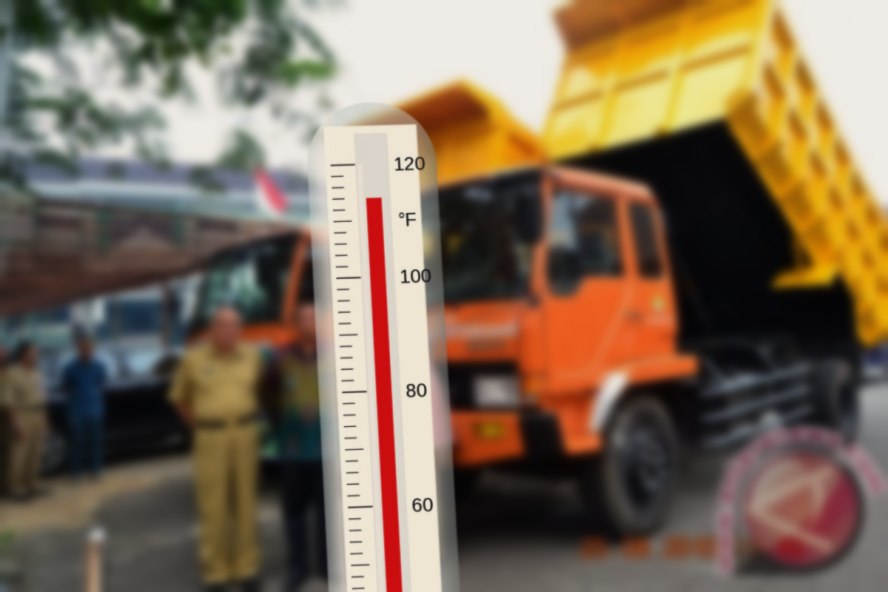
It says value=114 unit=°F
